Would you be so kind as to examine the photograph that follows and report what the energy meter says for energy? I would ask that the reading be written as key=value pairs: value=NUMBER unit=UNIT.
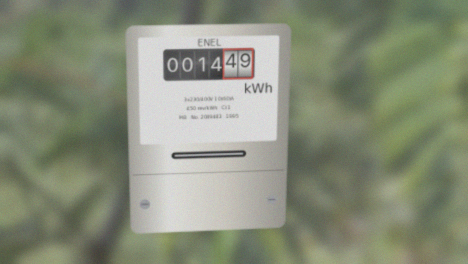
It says value=14.49 unit=kWh
